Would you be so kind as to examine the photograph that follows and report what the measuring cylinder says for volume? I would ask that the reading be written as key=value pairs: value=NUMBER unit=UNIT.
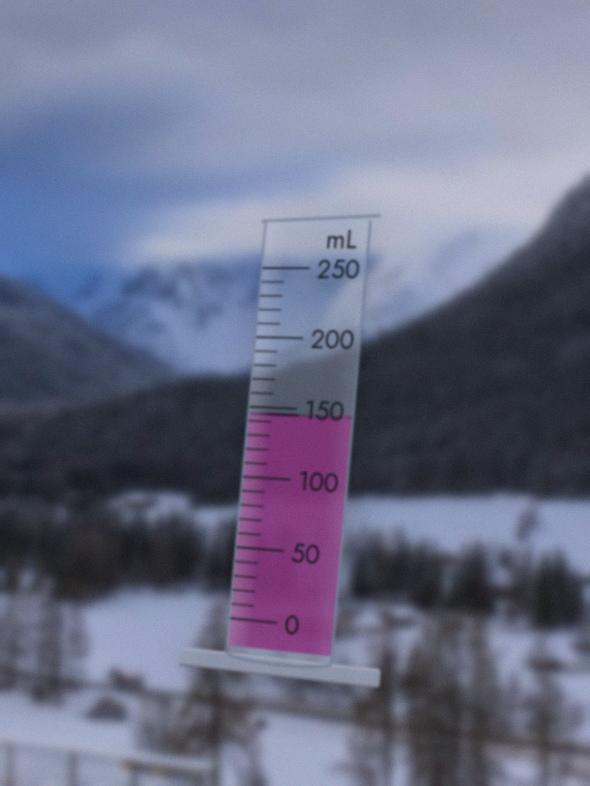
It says value=145 unit=mL
